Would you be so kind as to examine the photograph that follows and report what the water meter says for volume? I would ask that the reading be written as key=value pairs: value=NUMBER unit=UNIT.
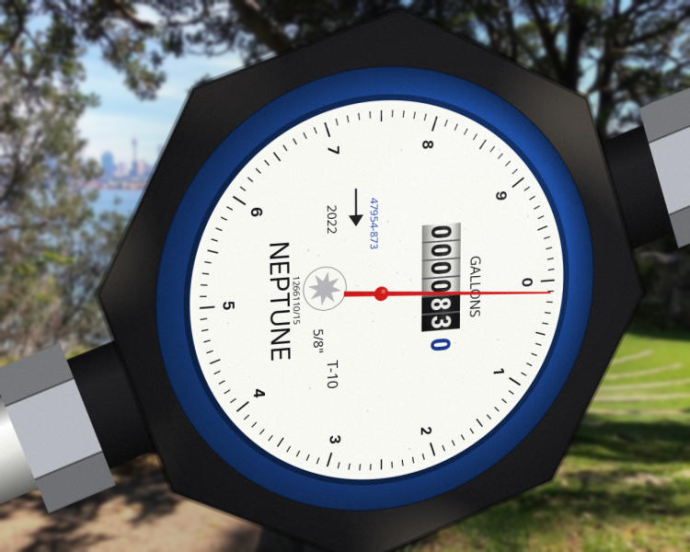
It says value=830.1 unit=gal
